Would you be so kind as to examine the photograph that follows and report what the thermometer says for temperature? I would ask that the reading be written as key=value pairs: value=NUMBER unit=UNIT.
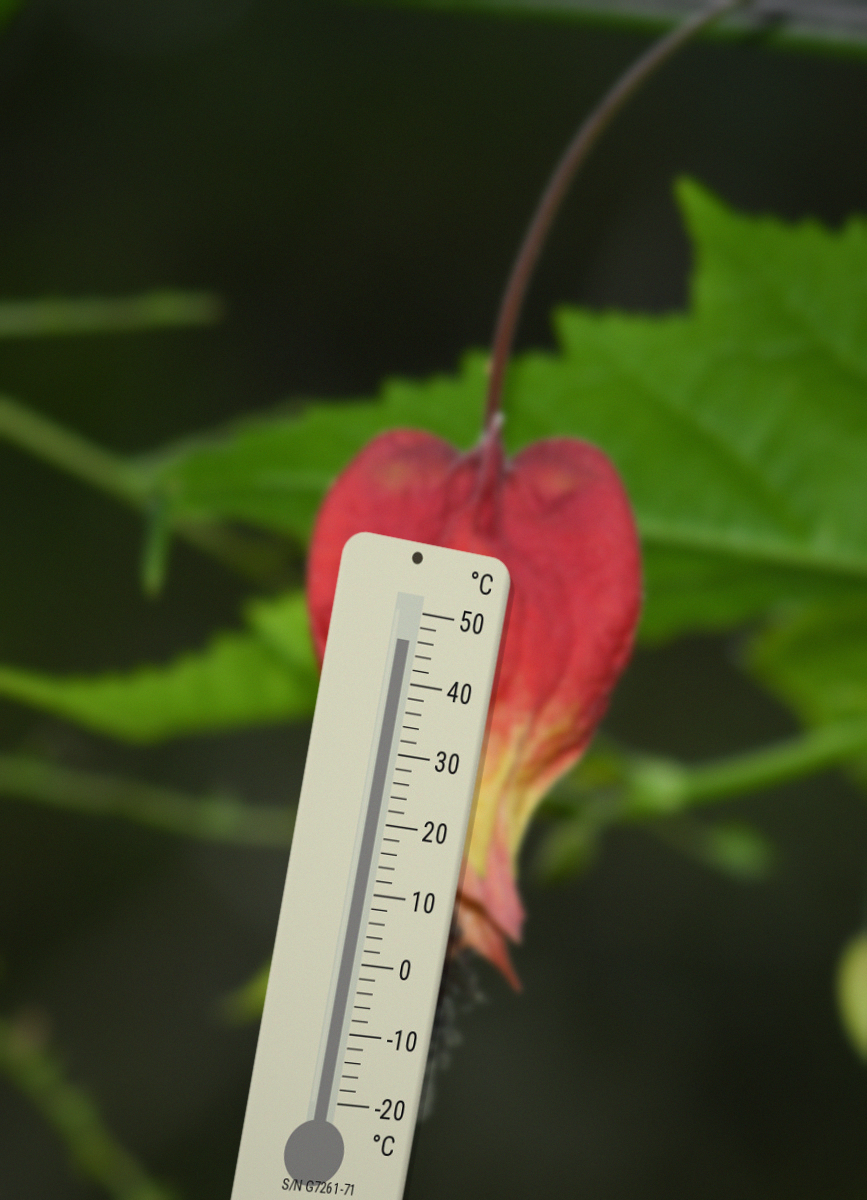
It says value=46 unit=°C
